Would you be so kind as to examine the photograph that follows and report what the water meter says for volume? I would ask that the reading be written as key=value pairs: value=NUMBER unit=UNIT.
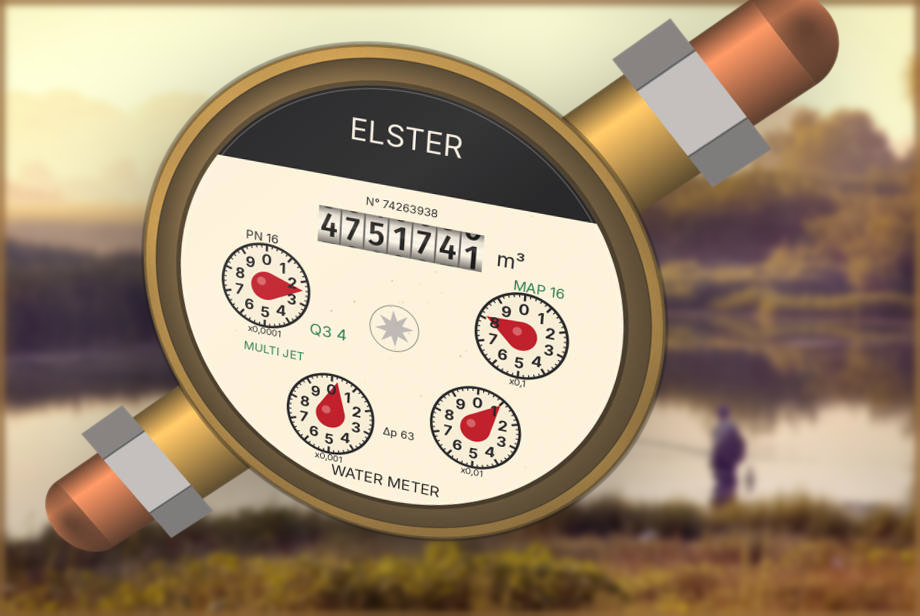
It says value=4751740.8102 unit=m³
